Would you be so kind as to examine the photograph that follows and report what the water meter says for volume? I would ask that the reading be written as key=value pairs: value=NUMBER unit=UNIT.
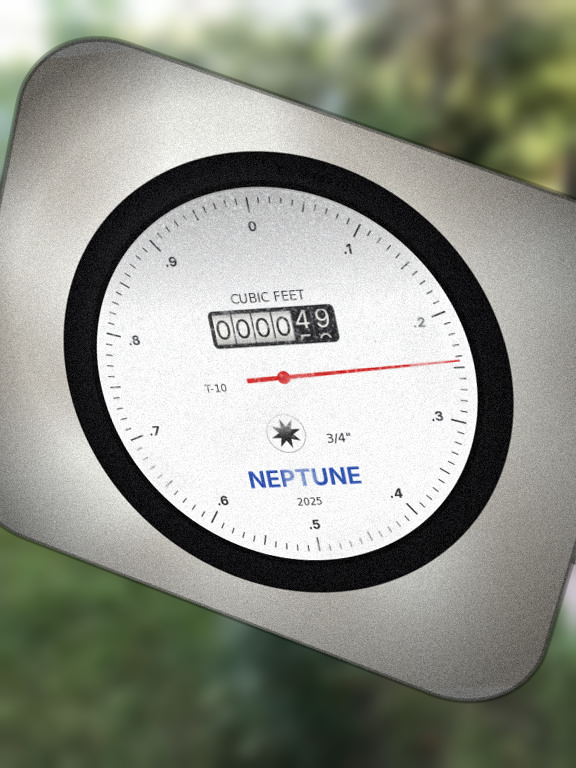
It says value=49.24 unit=ft³
